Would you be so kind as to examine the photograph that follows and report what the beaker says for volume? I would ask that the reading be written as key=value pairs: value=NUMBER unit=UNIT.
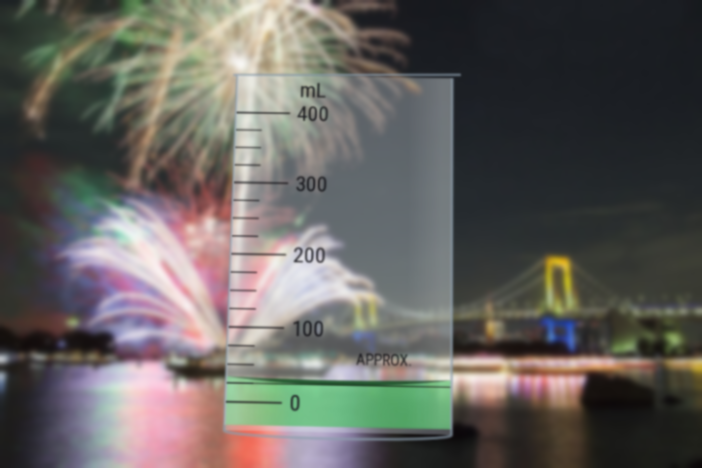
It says value=25 unit=mL
